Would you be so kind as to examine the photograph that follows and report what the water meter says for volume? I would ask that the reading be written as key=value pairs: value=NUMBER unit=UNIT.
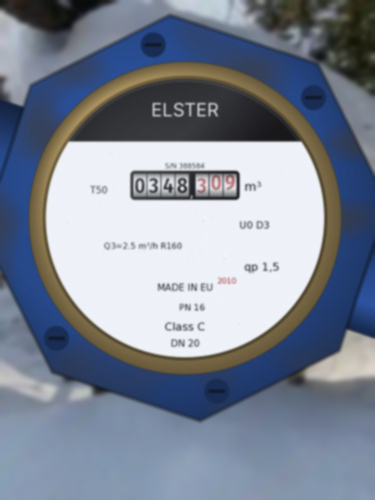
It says value=348.309 unit=m³
